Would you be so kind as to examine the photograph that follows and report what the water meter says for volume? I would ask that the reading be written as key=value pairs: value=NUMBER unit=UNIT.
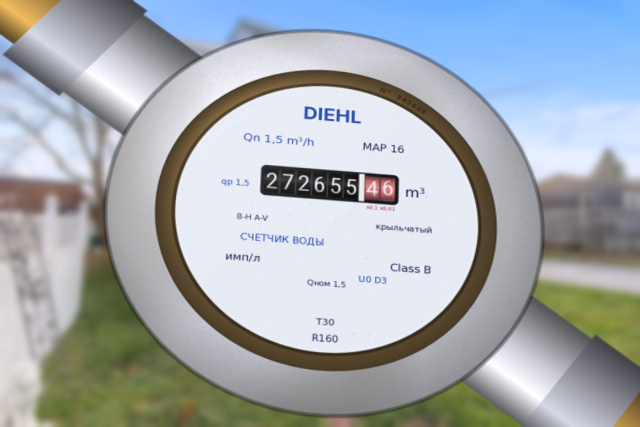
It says value=272655.46 unit=m³
